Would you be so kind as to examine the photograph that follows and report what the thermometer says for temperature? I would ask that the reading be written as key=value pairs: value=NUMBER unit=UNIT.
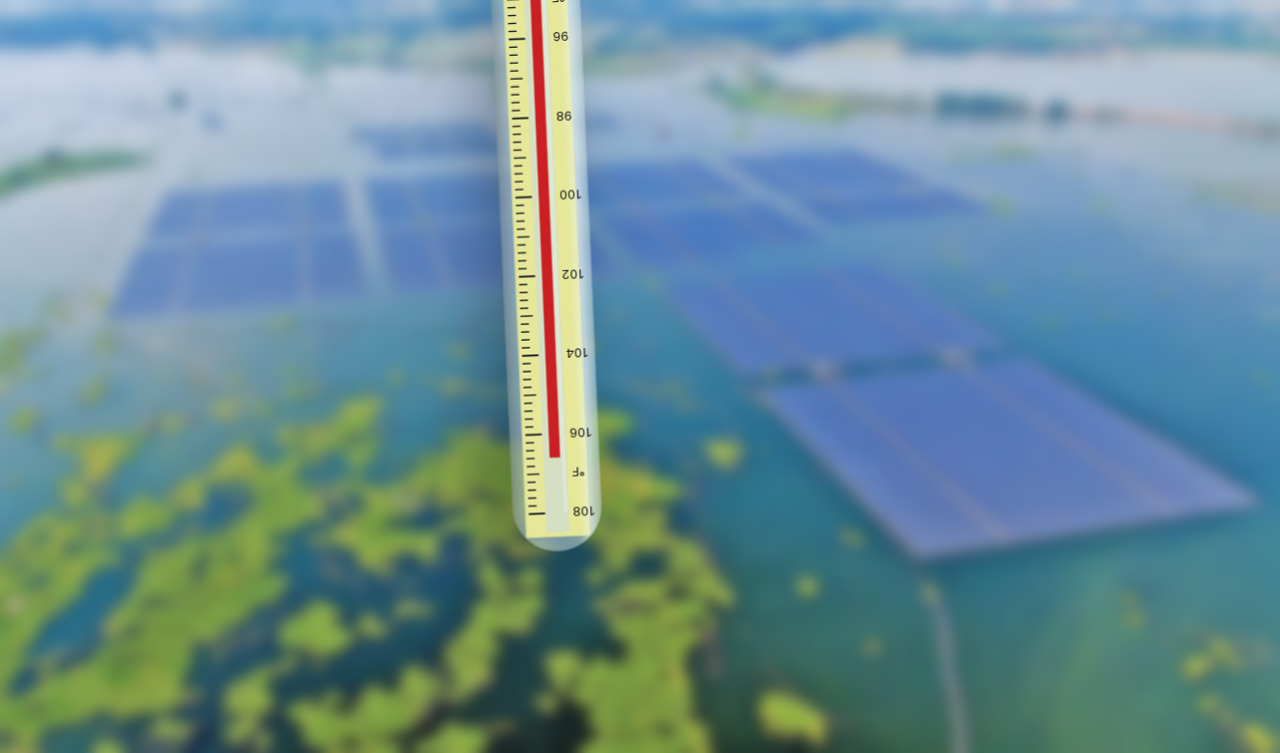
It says value=106.6 unit=°F
